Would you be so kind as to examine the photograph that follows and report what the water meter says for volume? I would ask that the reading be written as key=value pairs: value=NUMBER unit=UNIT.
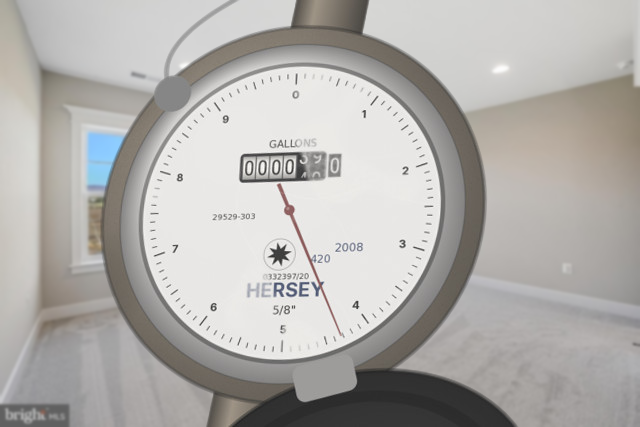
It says value=394.3 unit=gal
